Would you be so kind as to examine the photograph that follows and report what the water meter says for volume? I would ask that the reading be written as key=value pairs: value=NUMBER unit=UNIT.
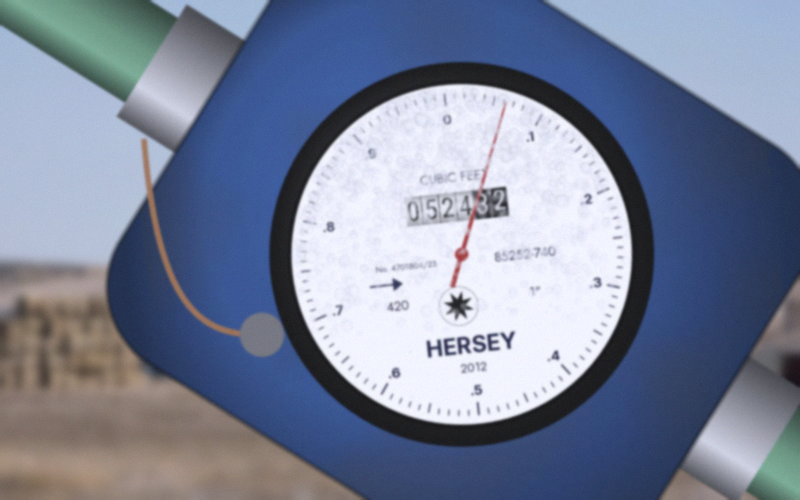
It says value=52432.06 unit=ft³
